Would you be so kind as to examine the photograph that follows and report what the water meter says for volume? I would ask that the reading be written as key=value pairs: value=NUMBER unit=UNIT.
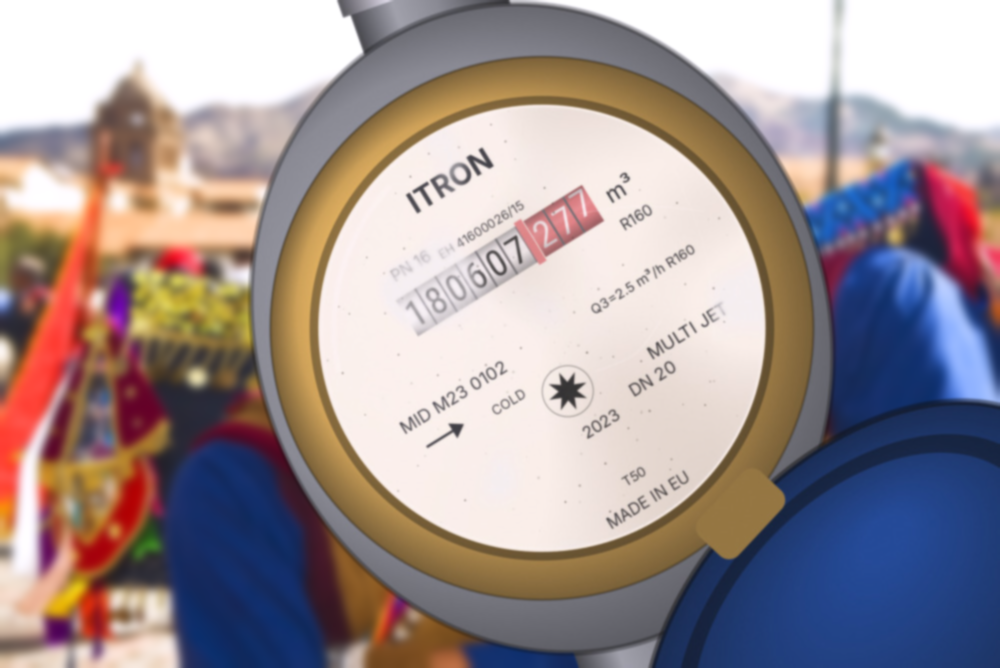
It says value=180607.277 unit=m³
